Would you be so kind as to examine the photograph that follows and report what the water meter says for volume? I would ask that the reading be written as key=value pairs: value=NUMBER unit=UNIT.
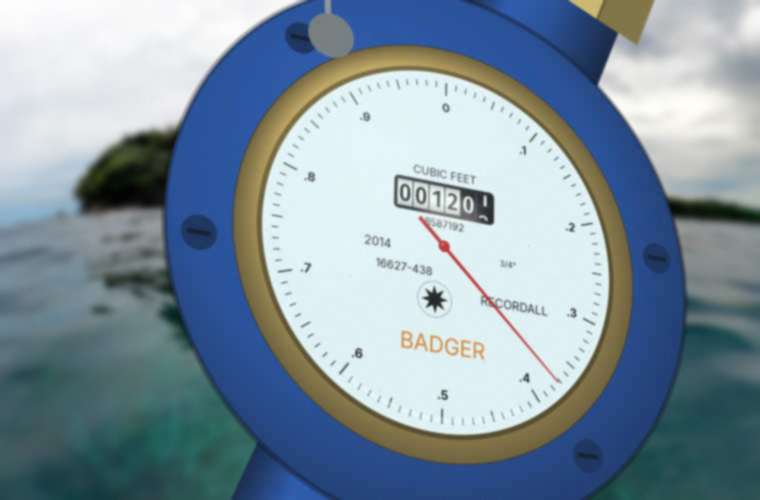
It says value=1201.37 unit=ft³
